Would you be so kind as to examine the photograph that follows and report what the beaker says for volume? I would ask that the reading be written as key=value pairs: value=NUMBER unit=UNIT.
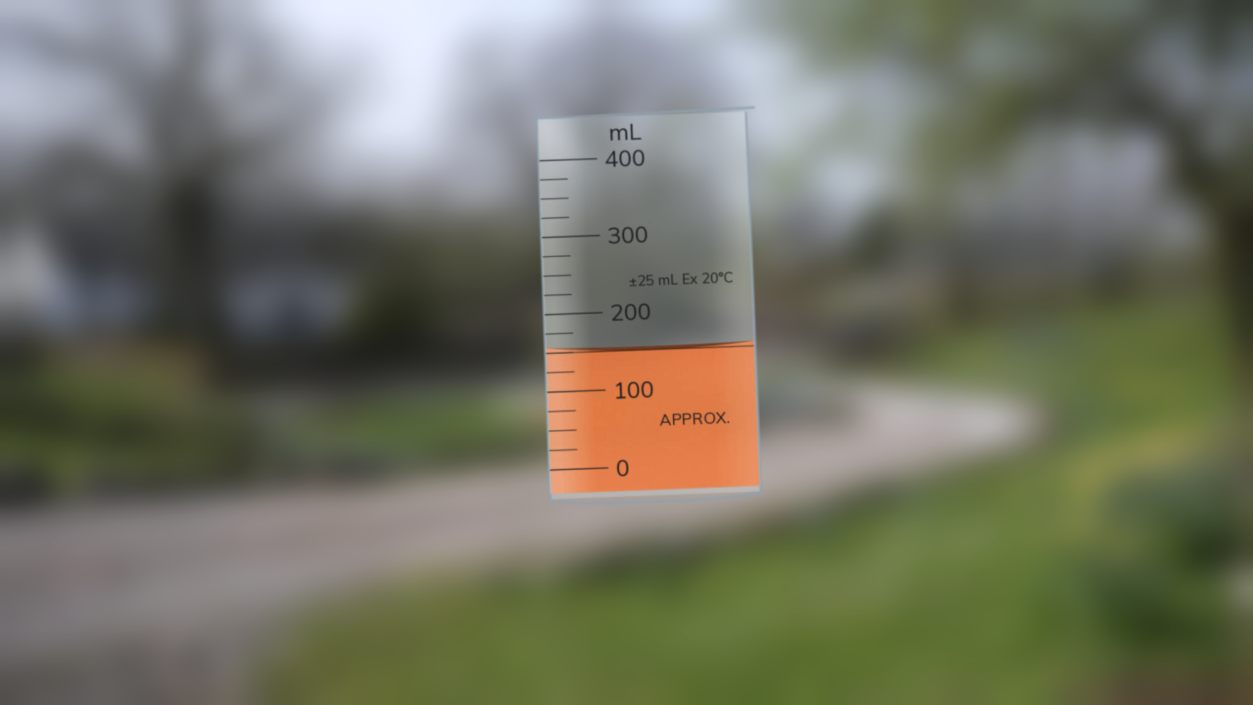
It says value=150 unit=mL
